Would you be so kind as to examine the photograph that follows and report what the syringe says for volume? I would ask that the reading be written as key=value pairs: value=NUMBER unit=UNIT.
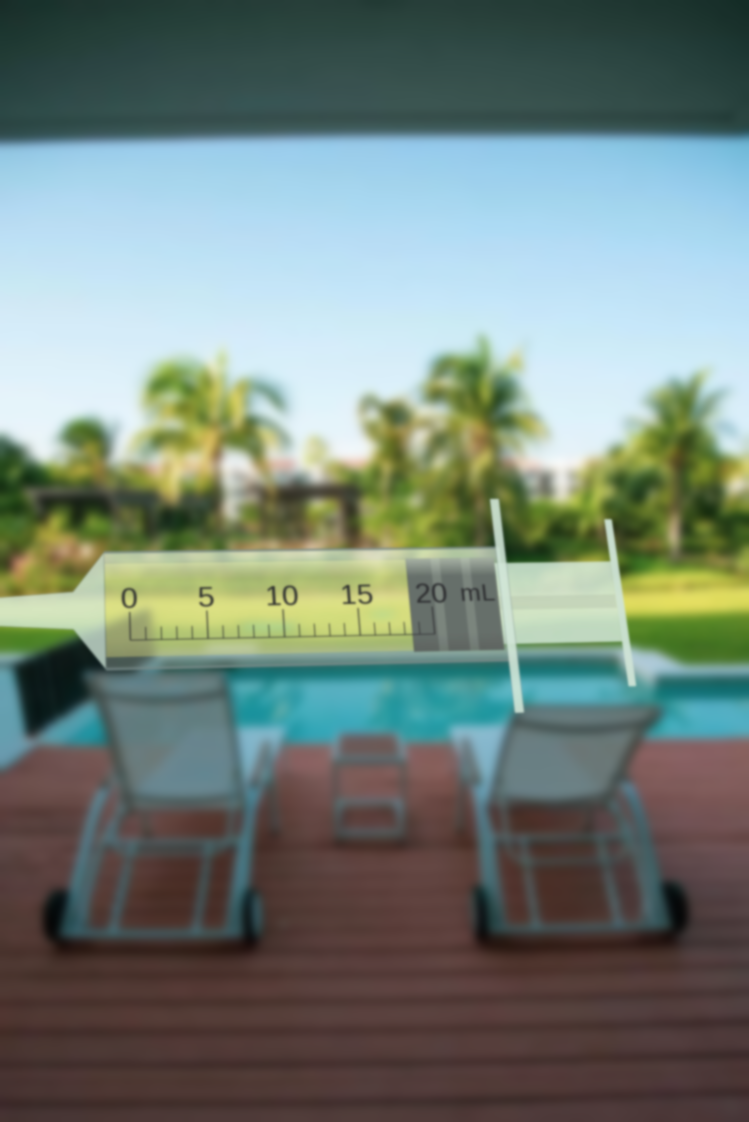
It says value=18.5 unit=mL
